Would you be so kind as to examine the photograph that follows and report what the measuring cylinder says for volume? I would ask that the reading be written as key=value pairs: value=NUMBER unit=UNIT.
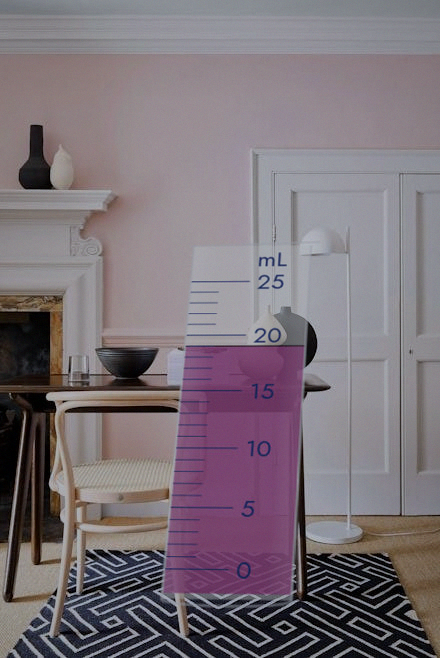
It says value=19 unit=mL
